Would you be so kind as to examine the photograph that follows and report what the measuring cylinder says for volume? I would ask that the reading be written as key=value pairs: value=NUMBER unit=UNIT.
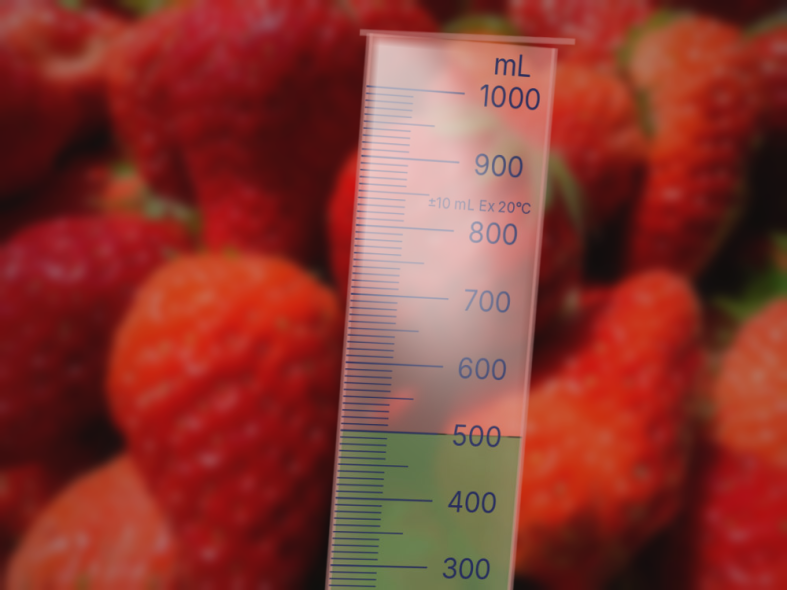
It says value=500 unit=mL
